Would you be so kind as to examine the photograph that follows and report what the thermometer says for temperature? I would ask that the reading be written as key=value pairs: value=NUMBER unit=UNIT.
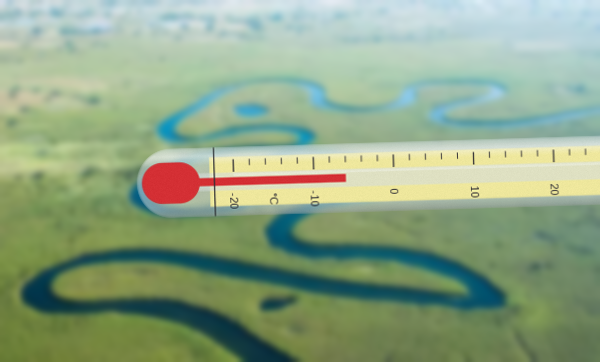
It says value=-6 unit=°C
